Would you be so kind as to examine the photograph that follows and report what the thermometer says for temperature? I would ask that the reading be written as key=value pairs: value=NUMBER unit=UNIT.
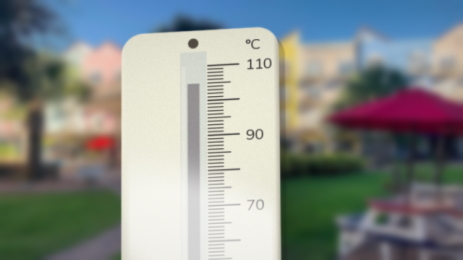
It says value=105 unit=°C
